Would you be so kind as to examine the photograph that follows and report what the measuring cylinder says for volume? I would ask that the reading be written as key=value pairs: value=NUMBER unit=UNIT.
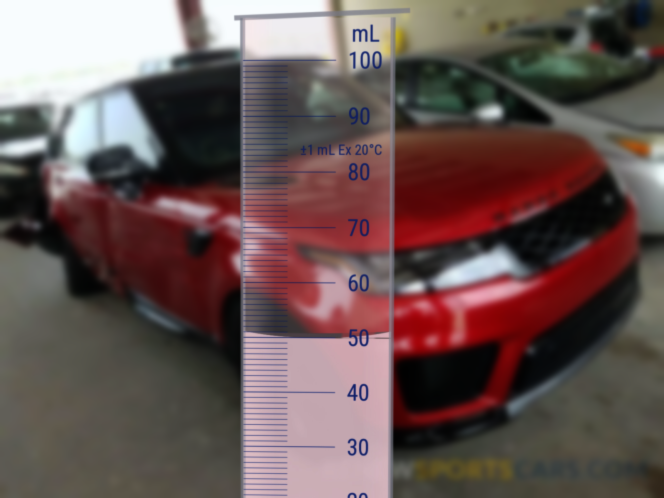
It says value=50 unit=mL
